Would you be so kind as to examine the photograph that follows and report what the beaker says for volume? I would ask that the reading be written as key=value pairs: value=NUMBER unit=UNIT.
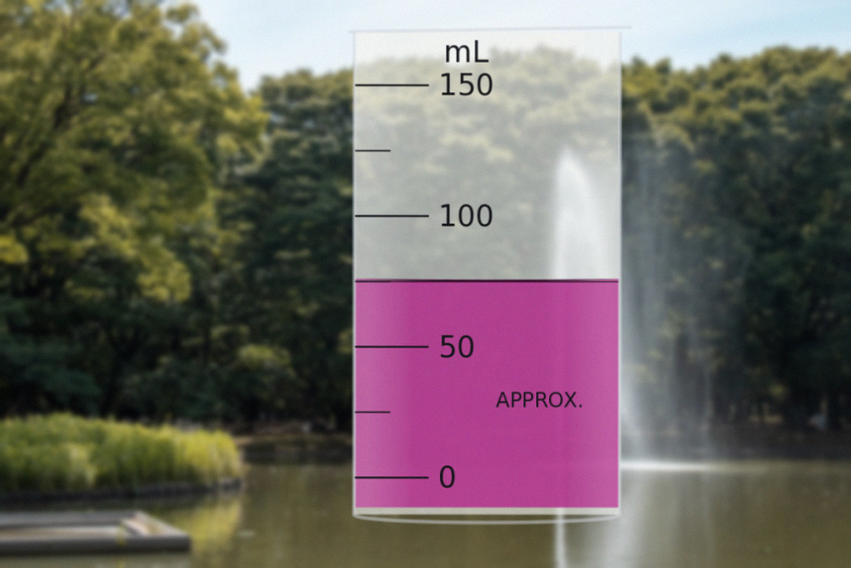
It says value=75 unit=mL
